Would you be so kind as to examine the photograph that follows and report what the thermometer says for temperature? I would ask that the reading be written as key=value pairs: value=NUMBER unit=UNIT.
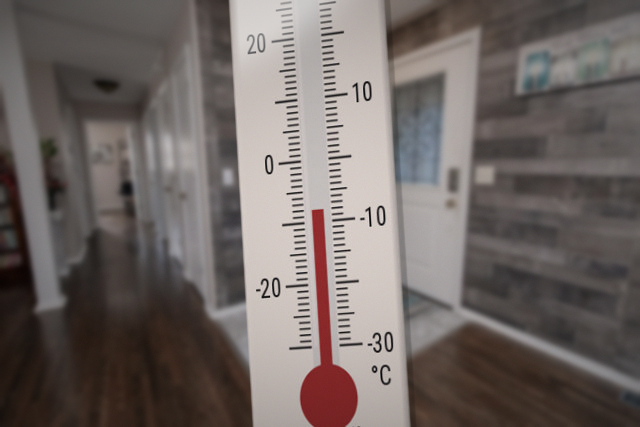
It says value=-8 unit=°C
